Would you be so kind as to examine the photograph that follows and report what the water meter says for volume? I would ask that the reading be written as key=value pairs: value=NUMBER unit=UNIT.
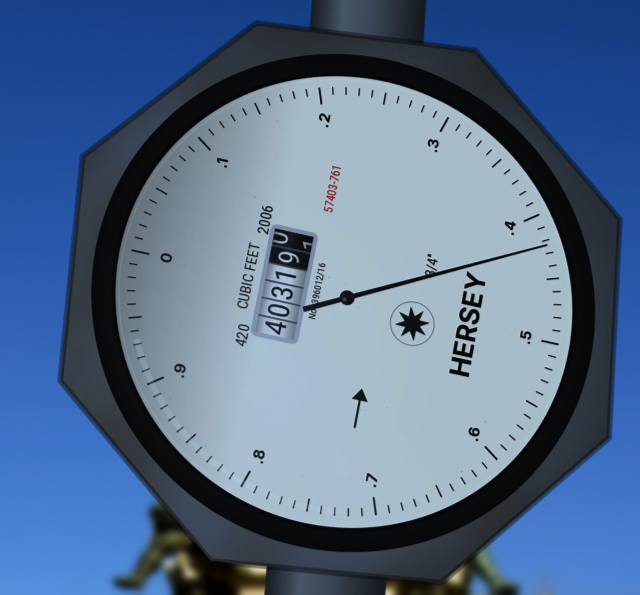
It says value=403190.42 unit=ft³
